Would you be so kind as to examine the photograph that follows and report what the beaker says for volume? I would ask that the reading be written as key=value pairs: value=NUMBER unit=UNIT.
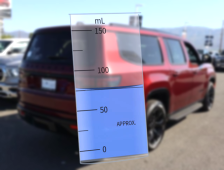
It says value=75 unit=mL
